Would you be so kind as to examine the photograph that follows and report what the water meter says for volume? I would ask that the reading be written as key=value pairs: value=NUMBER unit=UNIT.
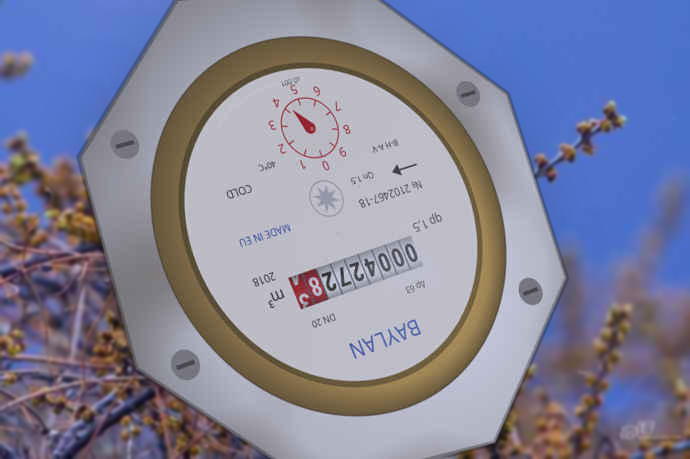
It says value=4272.834 unit=m³
